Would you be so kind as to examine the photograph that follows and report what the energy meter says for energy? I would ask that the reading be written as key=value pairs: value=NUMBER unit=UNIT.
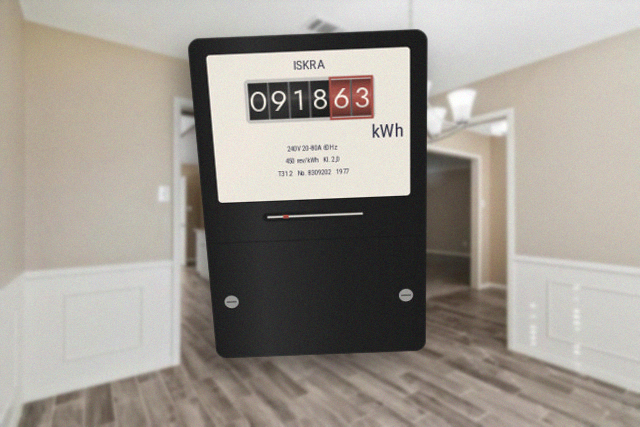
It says value=918.63 unit=kWh
